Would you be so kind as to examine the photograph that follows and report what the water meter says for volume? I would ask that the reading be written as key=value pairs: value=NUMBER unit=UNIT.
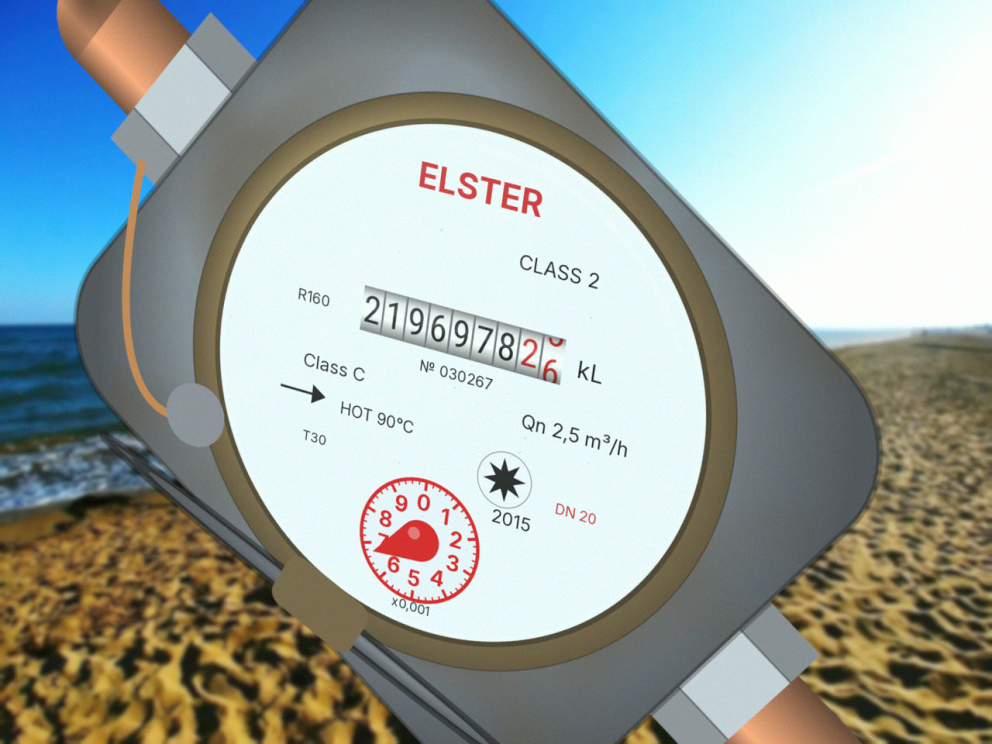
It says value=2196978.256 unit=kL
